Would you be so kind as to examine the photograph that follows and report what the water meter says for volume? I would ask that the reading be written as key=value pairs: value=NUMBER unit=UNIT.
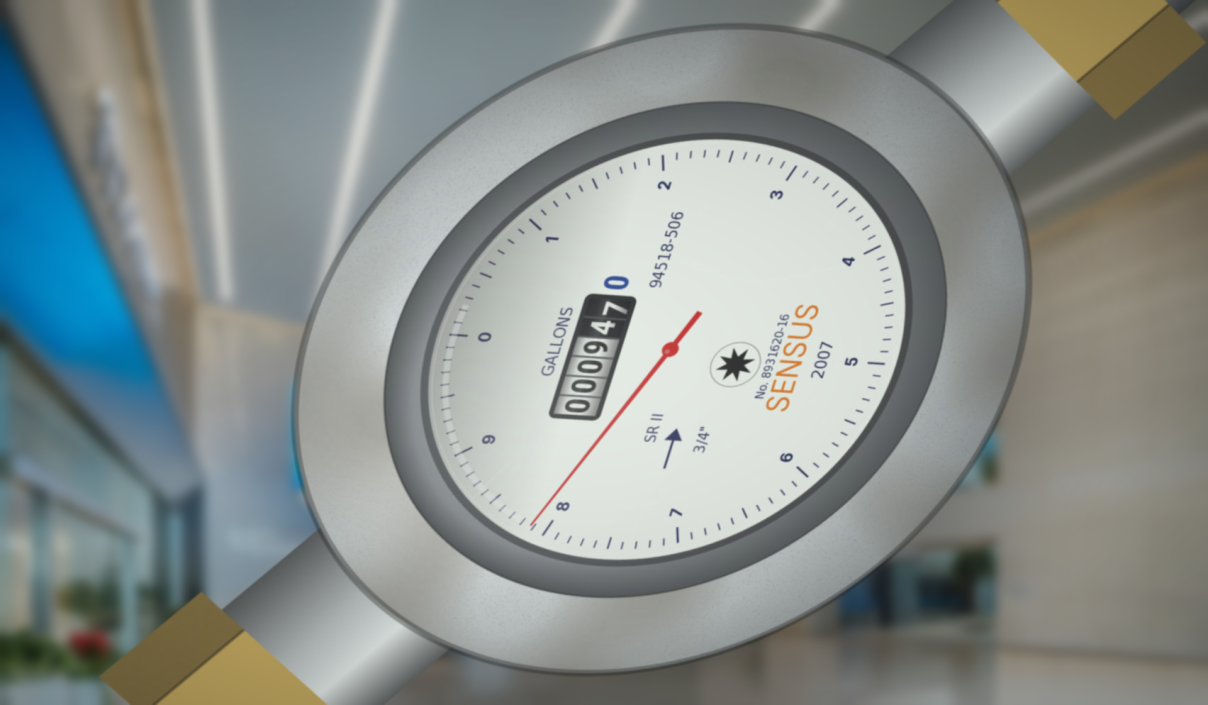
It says value=9468.1 unit=gal
